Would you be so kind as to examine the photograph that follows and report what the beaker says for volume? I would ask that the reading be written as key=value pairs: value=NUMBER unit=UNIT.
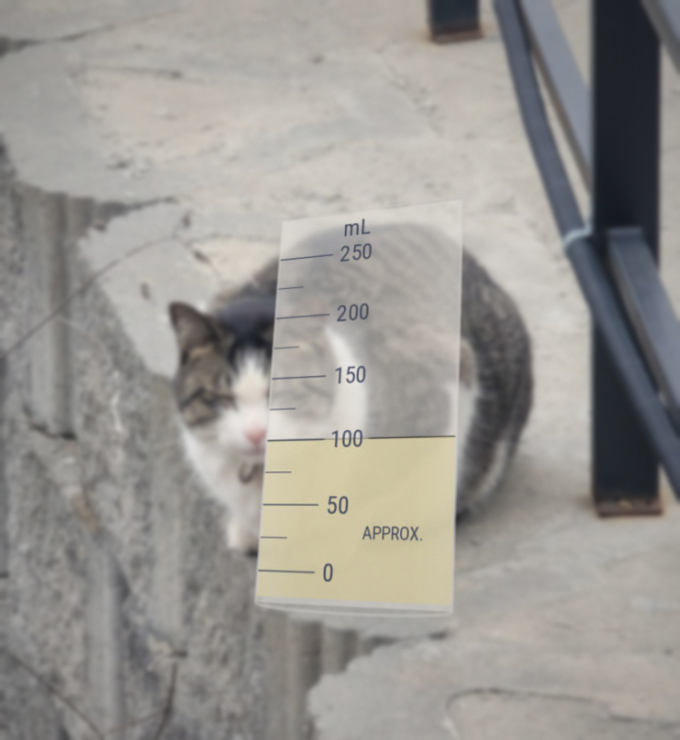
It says value=100 unit=mL
